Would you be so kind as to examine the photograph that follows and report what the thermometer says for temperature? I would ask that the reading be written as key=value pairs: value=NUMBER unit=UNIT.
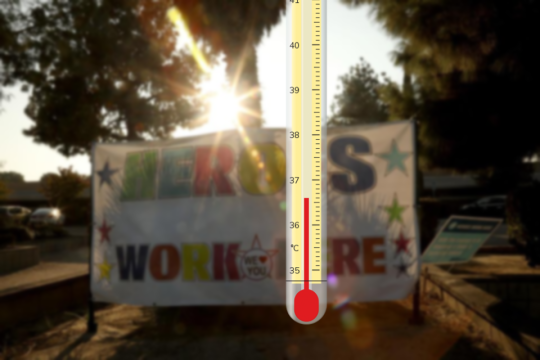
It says value=36.6 unit=°C
